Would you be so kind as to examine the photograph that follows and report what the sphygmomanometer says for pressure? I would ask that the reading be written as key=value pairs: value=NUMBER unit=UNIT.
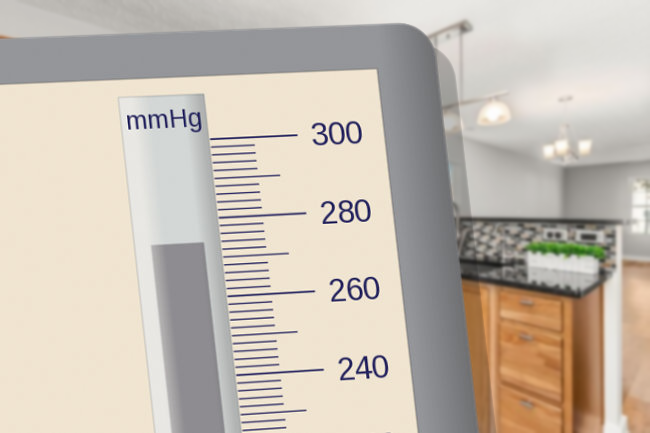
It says value=274 unit=mmHg
